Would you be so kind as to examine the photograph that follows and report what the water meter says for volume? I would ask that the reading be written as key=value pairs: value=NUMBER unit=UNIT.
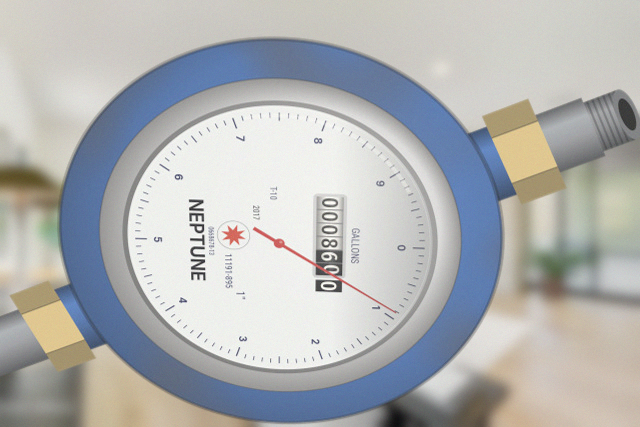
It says value=8600.9 unit=gal
